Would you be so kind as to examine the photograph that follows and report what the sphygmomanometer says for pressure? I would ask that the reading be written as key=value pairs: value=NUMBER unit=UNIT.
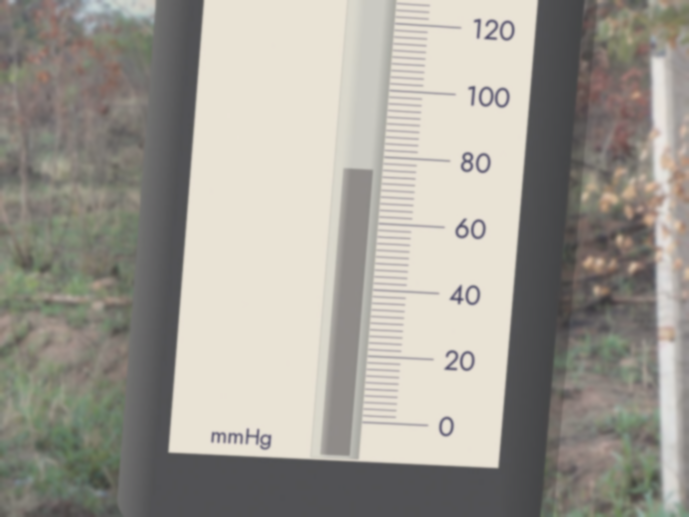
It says value=76 unit=mmHg
